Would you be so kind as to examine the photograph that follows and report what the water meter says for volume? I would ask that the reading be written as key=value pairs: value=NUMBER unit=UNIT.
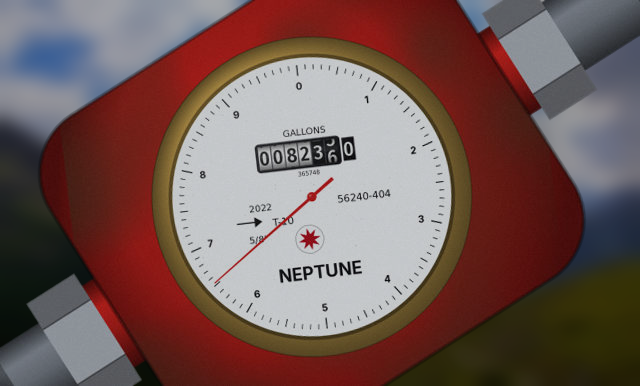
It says value=82356.5 unit=gal
